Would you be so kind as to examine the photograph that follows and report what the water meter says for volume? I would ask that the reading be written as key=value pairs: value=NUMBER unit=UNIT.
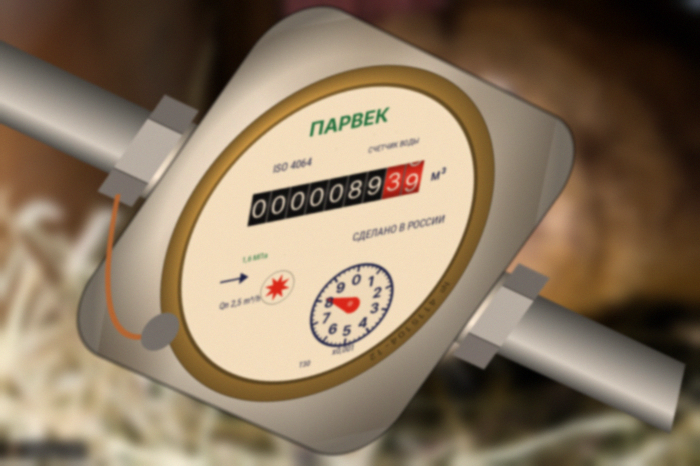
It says value=89.388 unit=m³
